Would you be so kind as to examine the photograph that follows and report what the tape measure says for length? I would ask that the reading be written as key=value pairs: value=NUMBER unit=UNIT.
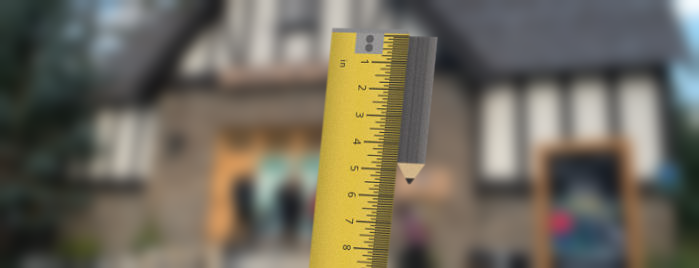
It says value=5.5 unit=in
